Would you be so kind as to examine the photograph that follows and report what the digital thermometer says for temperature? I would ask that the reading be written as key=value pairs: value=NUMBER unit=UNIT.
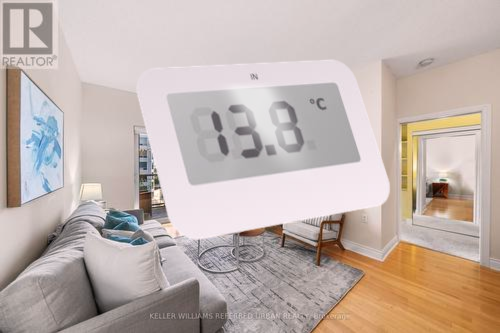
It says value=13.8 unit=°C
